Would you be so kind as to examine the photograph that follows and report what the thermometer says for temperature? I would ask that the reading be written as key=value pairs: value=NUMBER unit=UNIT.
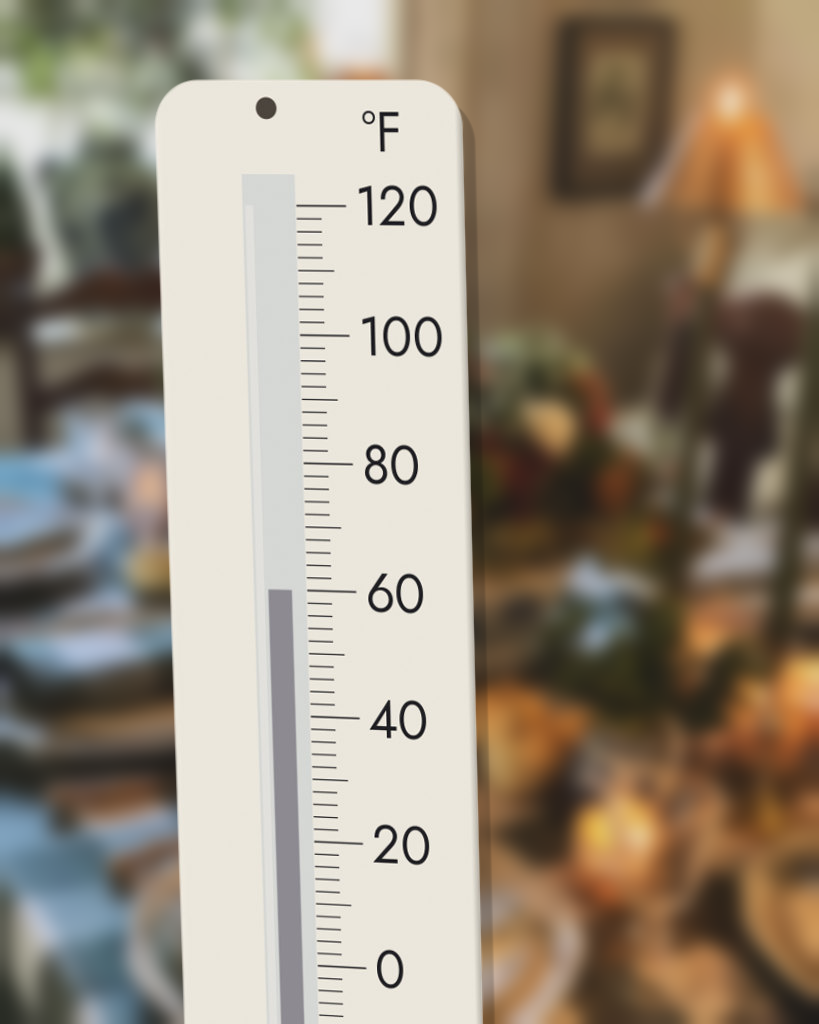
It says value=60 unit=°F
